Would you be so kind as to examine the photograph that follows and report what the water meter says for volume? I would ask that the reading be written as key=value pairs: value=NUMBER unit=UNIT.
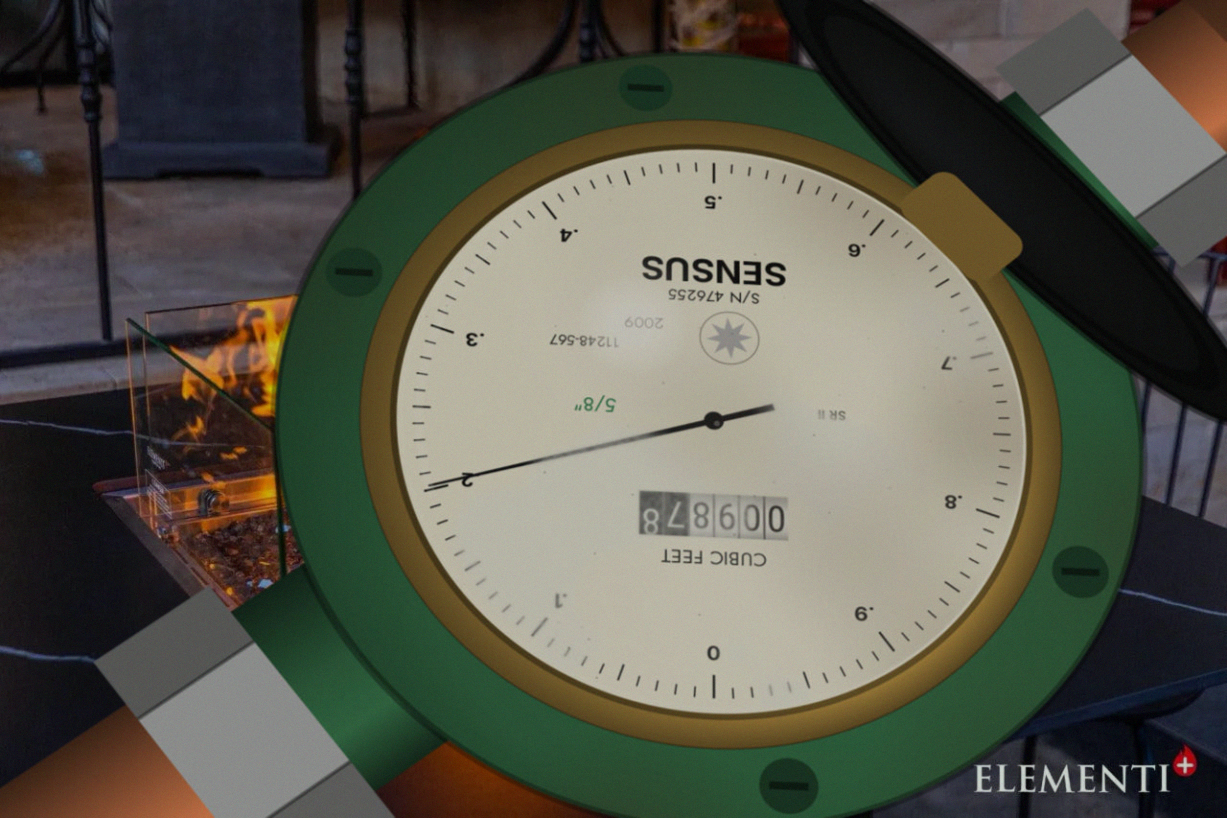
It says value=9878.20 unit=ft³
